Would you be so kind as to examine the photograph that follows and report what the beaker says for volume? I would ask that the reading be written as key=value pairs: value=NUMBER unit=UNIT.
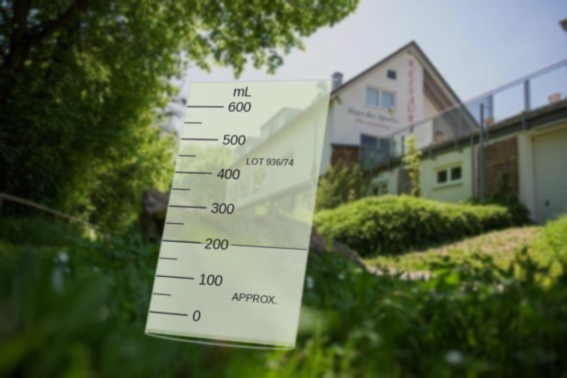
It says value=200 unit=mL
